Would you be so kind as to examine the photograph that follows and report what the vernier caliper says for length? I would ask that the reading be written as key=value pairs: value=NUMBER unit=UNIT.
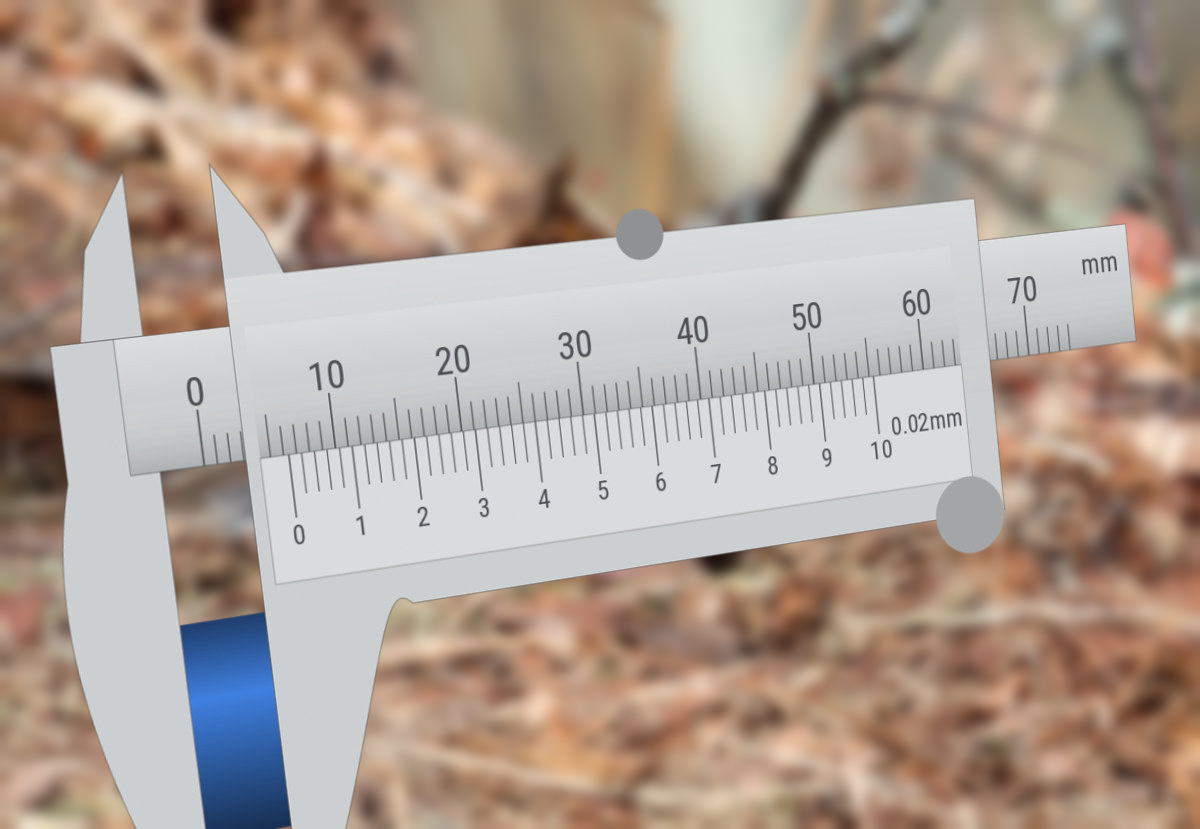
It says value=6.4 unit=mm
